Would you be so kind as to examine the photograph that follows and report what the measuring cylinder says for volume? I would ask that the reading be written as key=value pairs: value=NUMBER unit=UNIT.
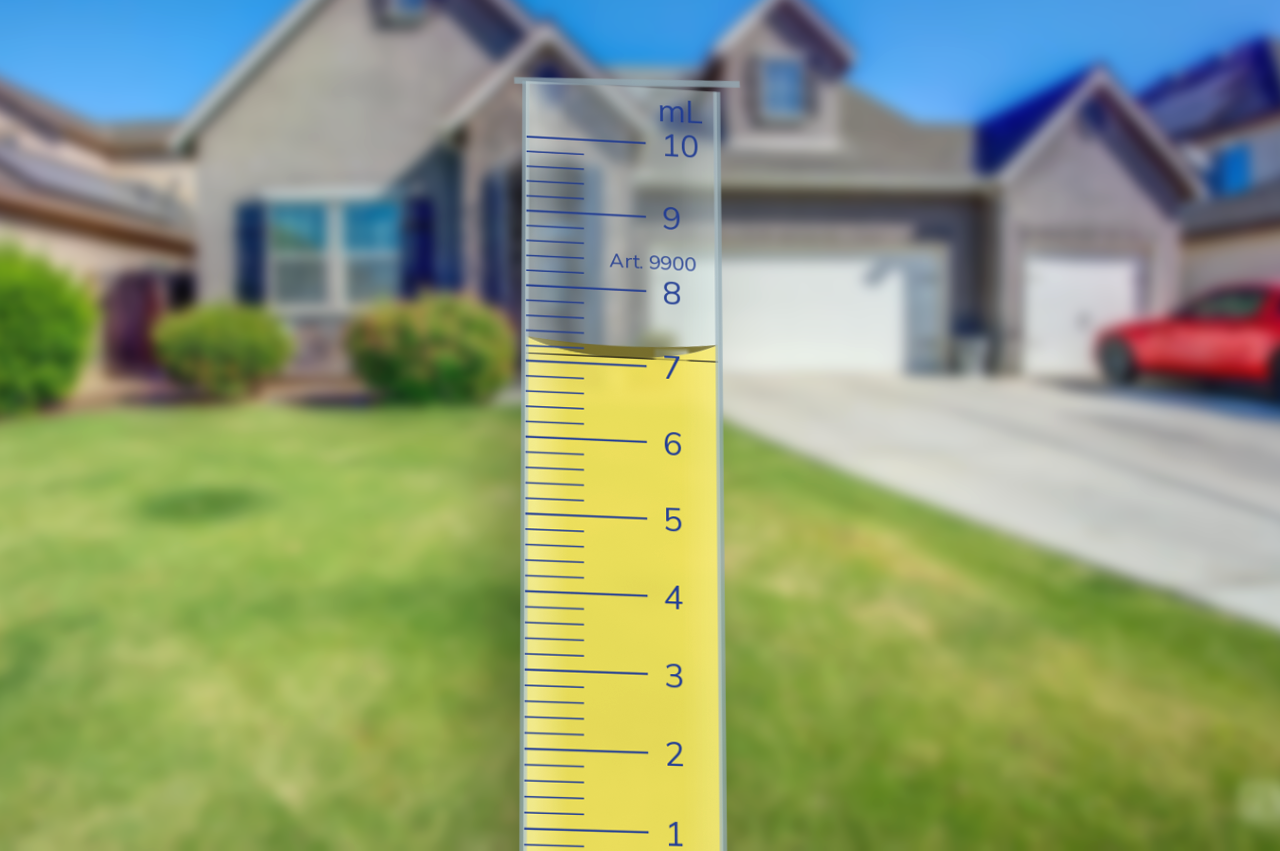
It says value=7.1 unit=mL
